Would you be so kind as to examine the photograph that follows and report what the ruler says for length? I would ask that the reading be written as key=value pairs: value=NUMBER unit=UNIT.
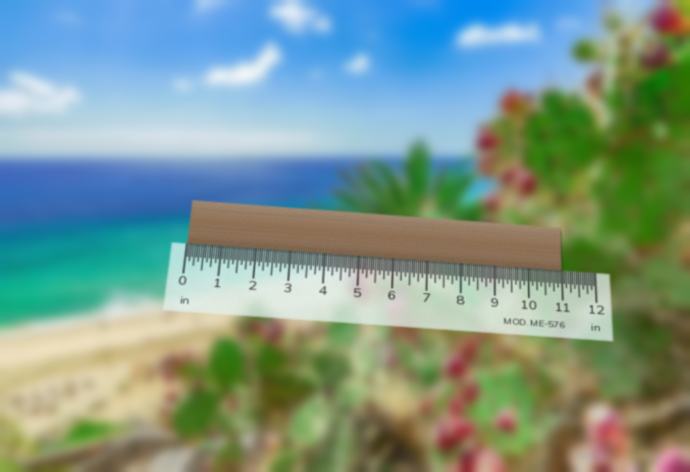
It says value=11 unit=in
